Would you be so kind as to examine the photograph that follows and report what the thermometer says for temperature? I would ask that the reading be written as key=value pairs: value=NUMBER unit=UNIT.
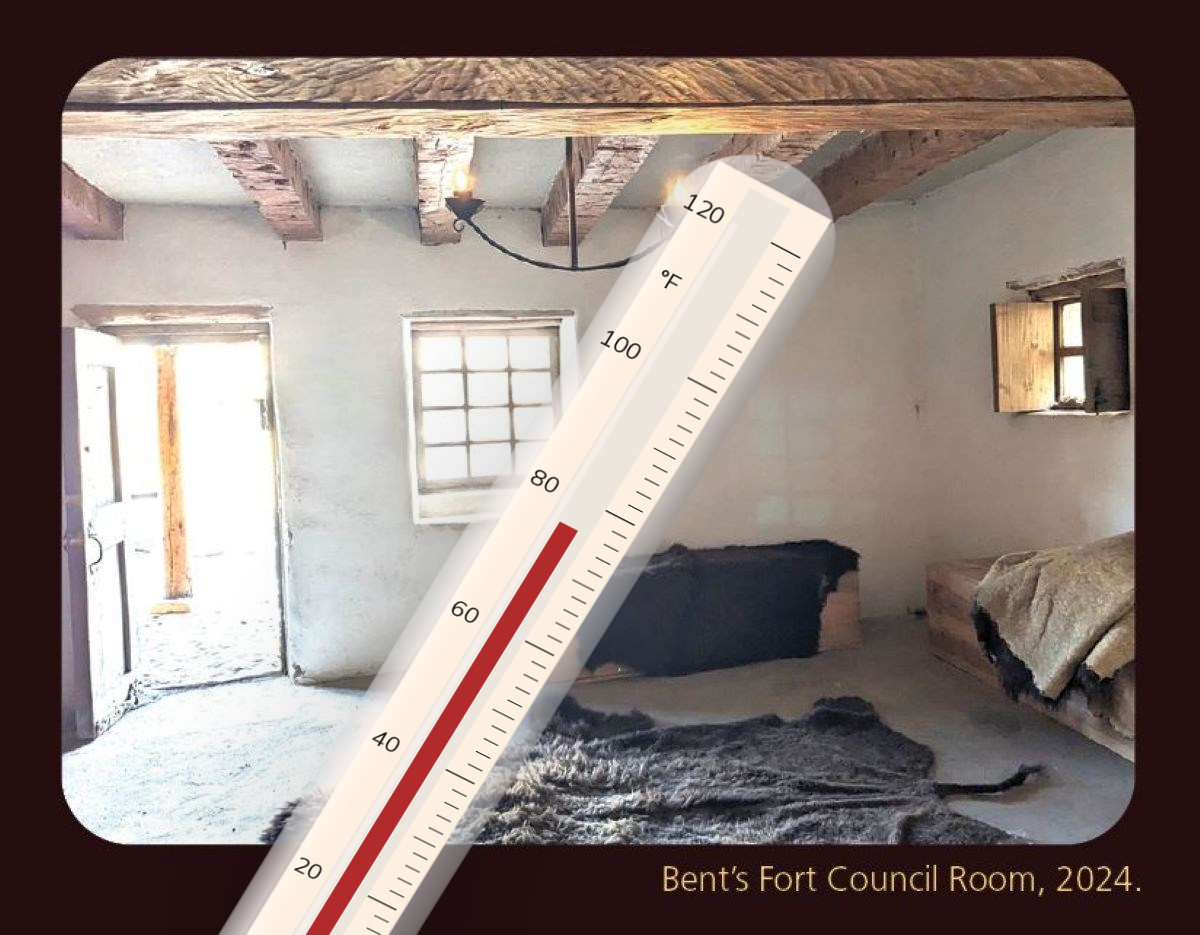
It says value=76 unit=°F
